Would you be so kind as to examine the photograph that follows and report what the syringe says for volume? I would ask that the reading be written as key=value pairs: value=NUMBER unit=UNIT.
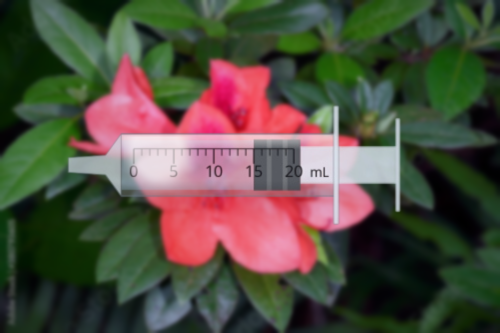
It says value=15 unit=mL
